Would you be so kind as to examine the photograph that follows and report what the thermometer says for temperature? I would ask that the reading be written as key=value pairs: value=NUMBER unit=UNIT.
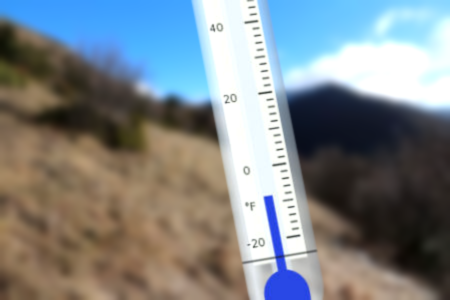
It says value=-8 unit=°F
